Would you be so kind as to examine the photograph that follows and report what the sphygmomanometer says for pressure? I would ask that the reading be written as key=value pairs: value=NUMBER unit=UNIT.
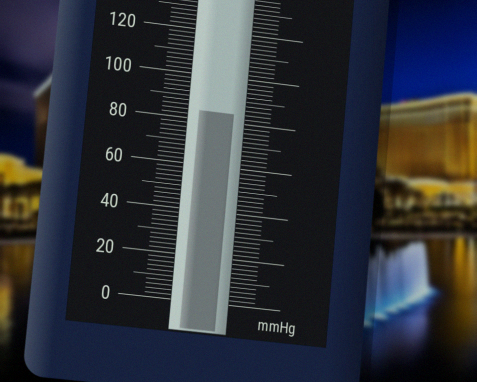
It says value=84 unit=mmHg
